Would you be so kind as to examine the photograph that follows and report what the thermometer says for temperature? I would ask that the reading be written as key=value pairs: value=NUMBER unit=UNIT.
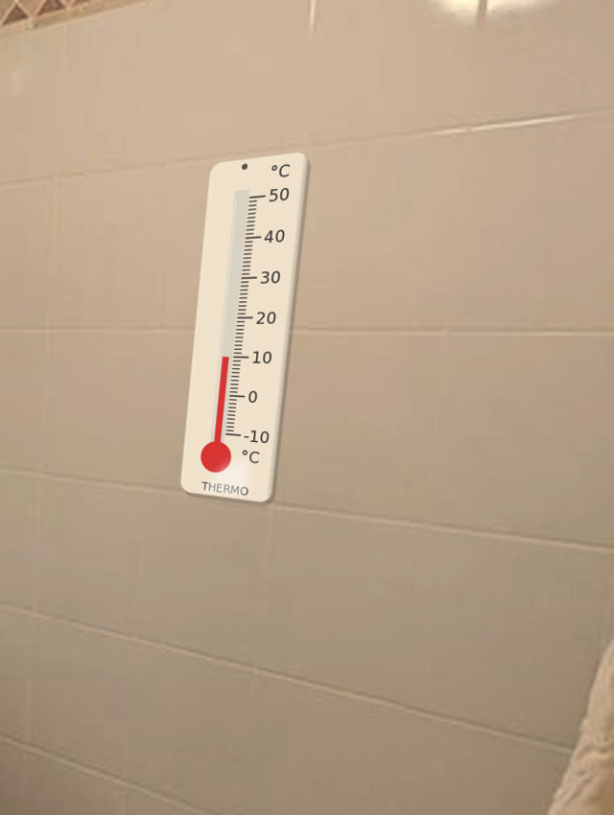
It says value=10 unit=°C
